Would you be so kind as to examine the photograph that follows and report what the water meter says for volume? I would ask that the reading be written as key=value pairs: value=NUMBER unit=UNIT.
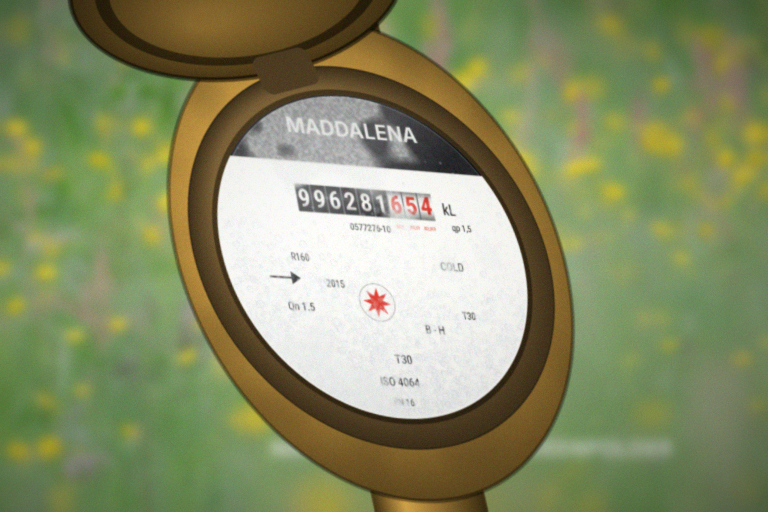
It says value=996281.654 unit=kL
